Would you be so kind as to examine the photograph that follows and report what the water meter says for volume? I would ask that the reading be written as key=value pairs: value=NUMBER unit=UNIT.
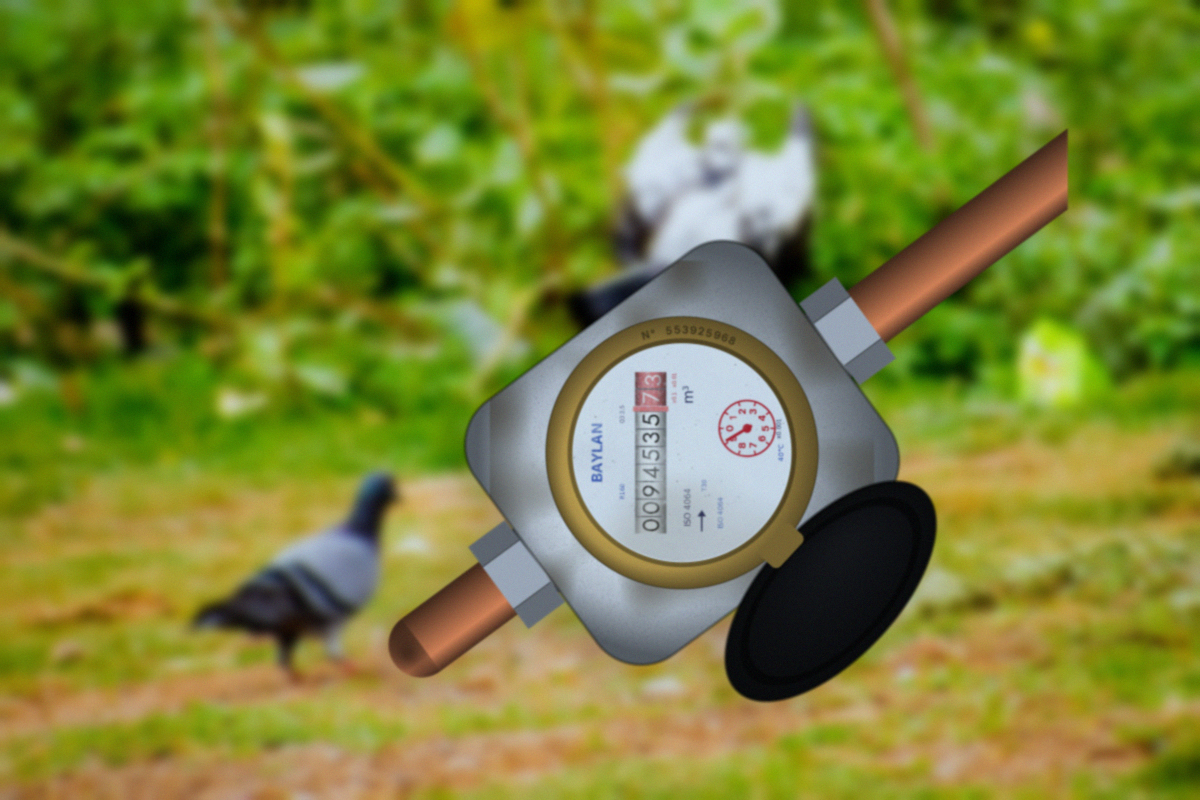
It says value=94535.729 unit=m³
